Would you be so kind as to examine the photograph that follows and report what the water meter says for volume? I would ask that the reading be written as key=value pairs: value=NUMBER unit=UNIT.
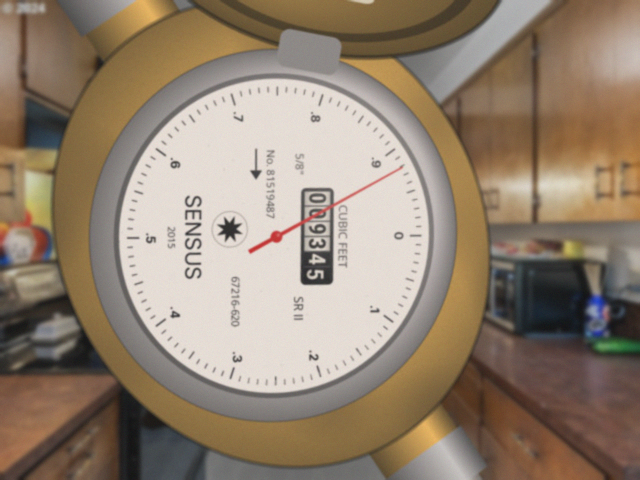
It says value=9344.92 unit=ft³
